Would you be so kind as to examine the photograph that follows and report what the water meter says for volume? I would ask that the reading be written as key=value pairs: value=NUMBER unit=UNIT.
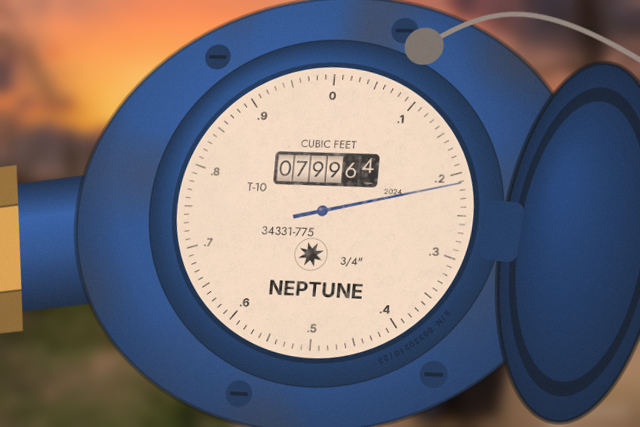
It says value=79964.21 unit=ft³
